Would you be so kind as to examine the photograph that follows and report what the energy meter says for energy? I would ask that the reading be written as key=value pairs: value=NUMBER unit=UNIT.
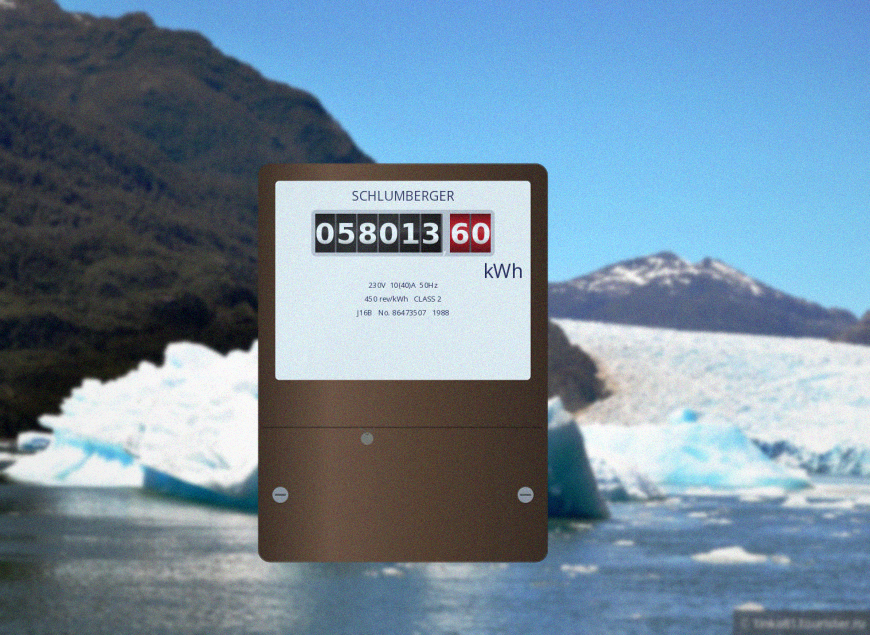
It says value=58013.60 unit=kWh
